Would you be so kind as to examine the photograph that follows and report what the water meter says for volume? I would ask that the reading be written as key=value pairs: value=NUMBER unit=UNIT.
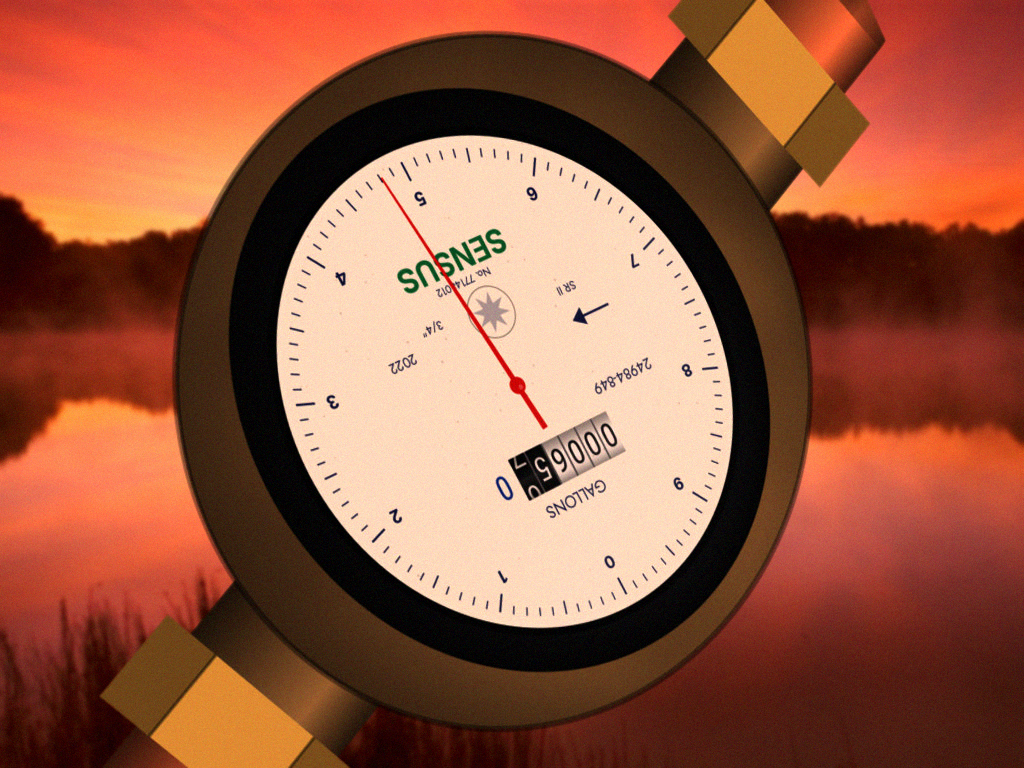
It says value=6564.8 unit=gal
